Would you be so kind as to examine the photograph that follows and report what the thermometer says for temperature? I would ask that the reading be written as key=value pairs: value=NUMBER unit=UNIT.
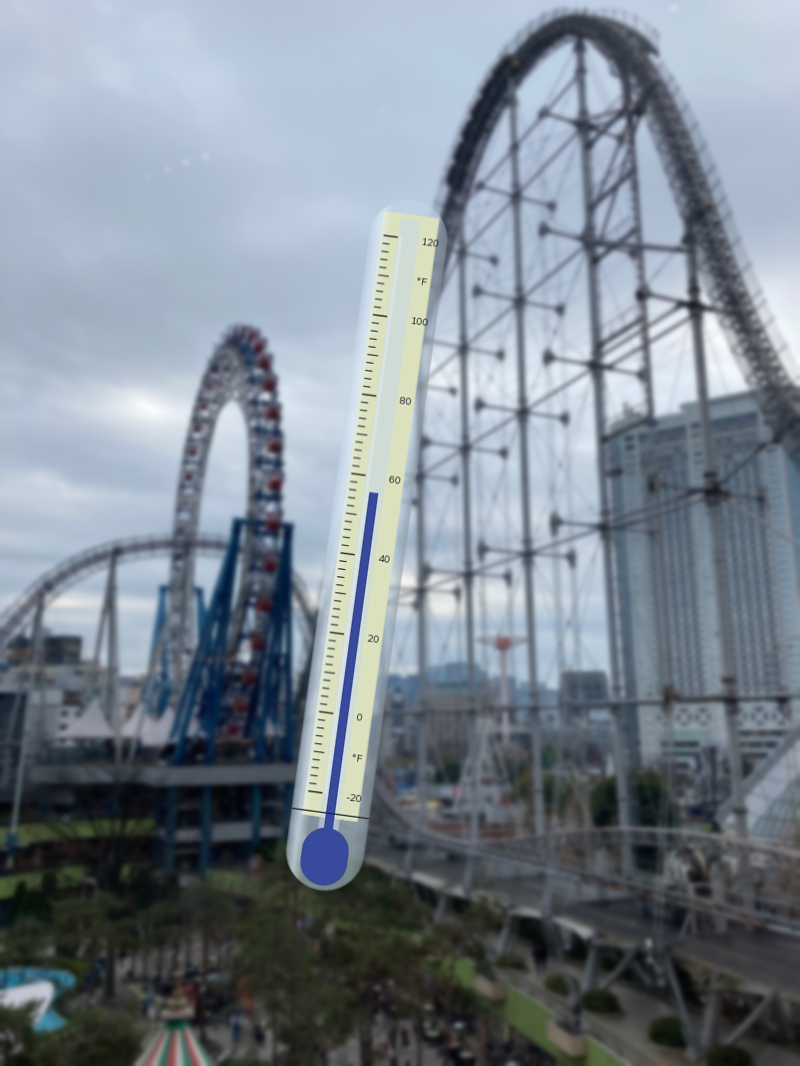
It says value=56 unit=°F
